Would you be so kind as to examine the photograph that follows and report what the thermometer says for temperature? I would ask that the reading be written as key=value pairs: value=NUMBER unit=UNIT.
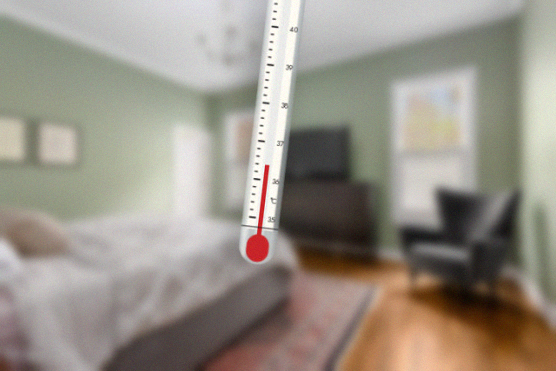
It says value=36.4 unit=°C
